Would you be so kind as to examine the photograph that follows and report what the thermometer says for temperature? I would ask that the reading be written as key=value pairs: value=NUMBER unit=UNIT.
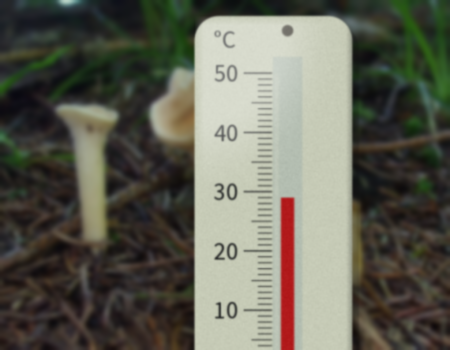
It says value=29 unit=°C
